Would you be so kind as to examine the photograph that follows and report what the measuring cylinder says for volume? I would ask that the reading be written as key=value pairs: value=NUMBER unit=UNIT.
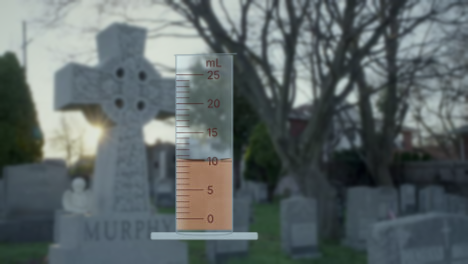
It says value=10 unit=mL
